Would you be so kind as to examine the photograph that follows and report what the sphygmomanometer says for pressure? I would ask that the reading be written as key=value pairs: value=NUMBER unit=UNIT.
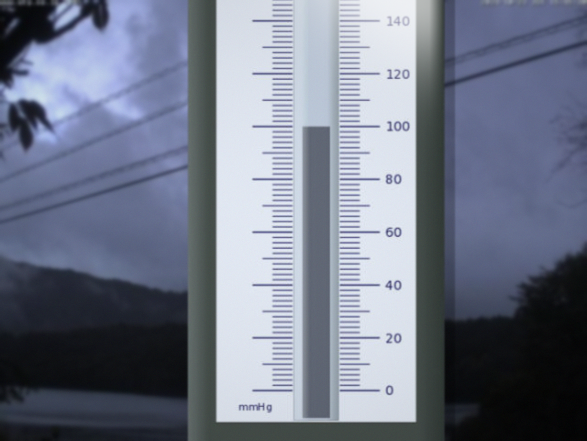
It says value=100 unit=mmHg
